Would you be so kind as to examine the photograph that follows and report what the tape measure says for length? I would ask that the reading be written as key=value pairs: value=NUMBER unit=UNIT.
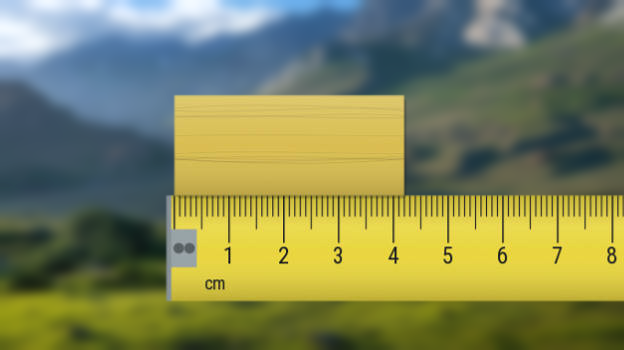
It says value=4.2 unit=cm
